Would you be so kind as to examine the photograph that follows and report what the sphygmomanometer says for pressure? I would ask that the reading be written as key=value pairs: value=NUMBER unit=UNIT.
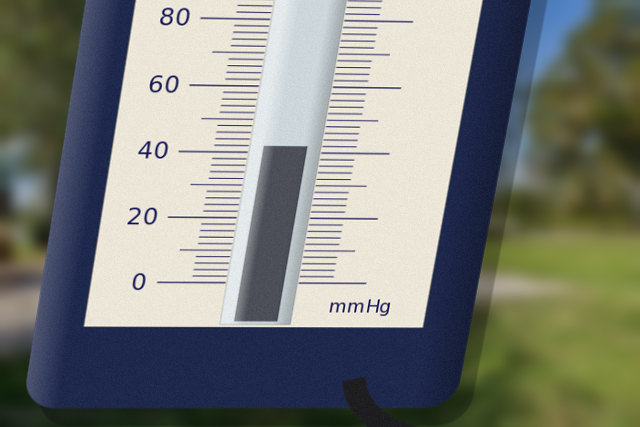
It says value=42 unit=mmHg
